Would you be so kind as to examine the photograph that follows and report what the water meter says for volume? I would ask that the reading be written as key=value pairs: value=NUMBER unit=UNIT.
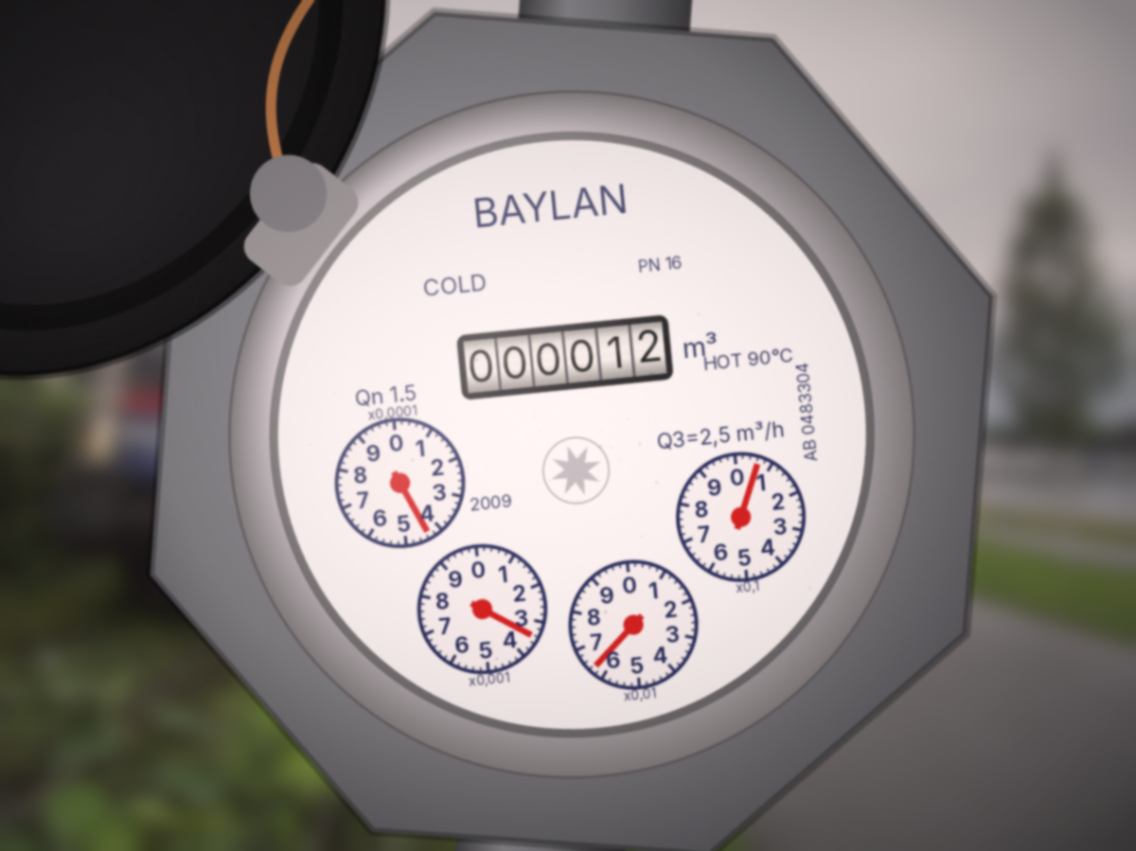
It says value=12.0634 unit=m³
